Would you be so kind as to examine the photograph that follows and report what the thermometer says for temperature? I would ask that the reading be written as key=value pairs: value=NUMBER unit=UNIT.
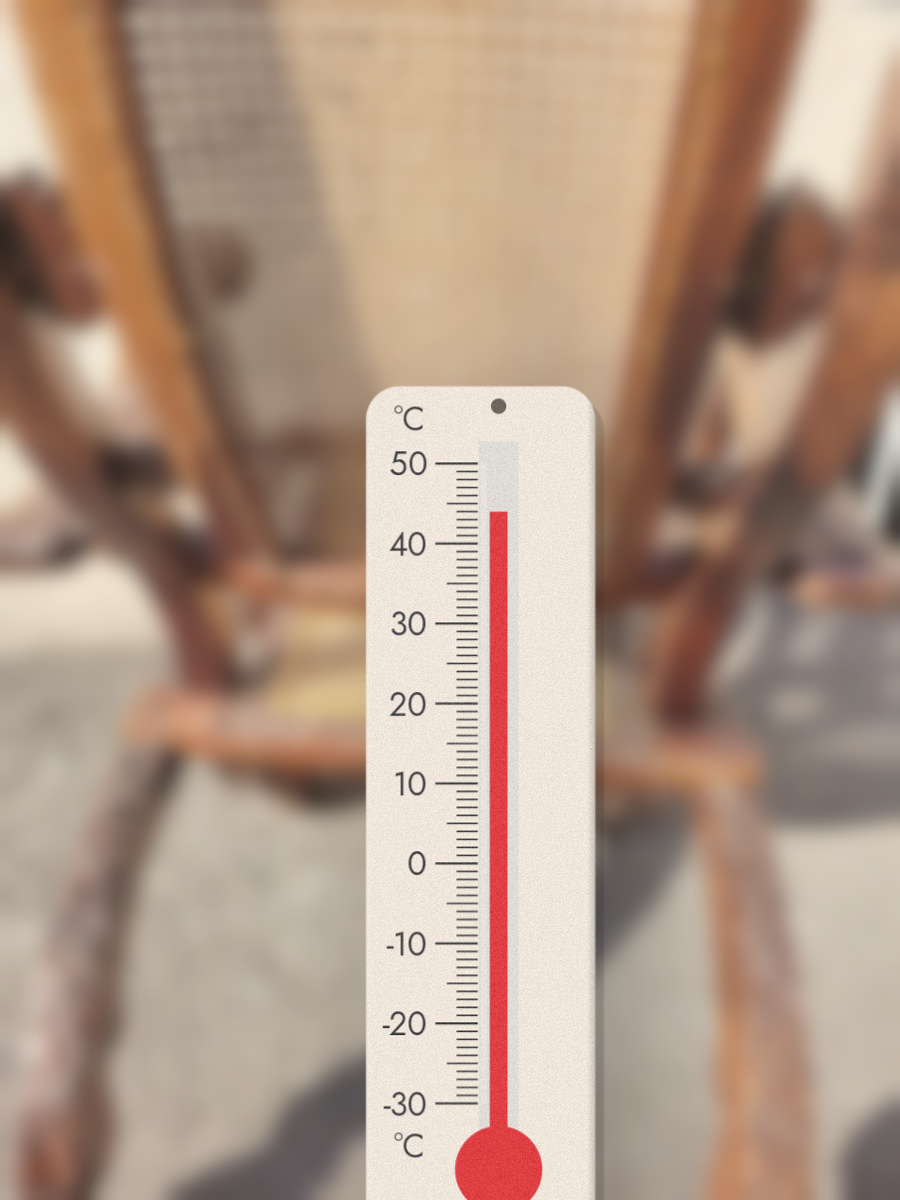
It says value=44 unit=°C
